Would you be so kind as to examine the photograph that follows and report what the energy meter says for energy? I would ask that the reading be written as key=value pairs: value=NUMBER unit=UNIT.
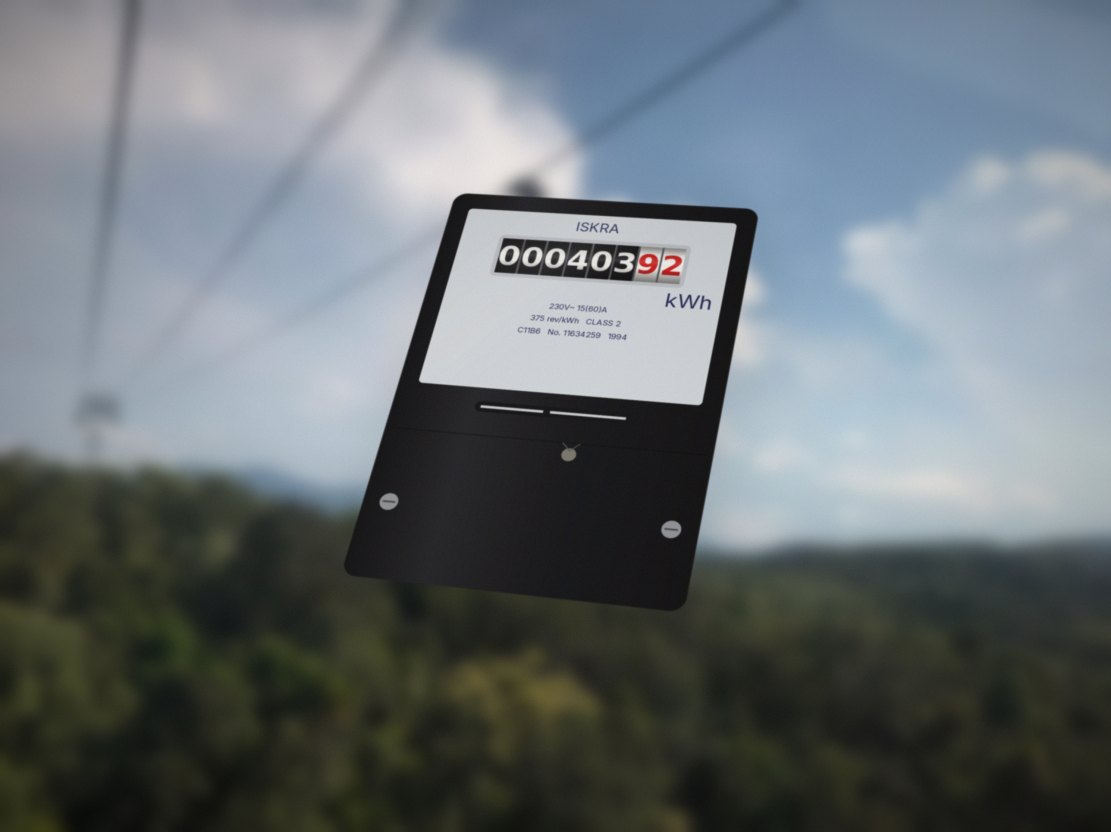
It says value=403.92 unit=kWh
